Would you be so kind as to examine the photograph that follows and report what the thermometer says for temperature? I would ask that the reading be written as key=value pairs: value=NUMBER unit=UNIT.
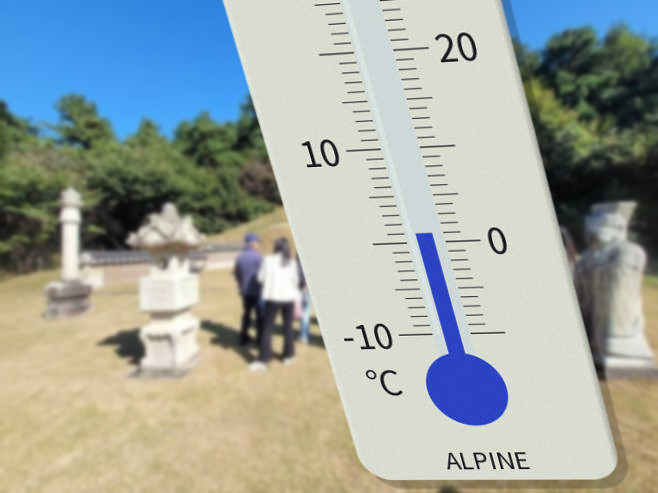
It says value=1 unit=°C
